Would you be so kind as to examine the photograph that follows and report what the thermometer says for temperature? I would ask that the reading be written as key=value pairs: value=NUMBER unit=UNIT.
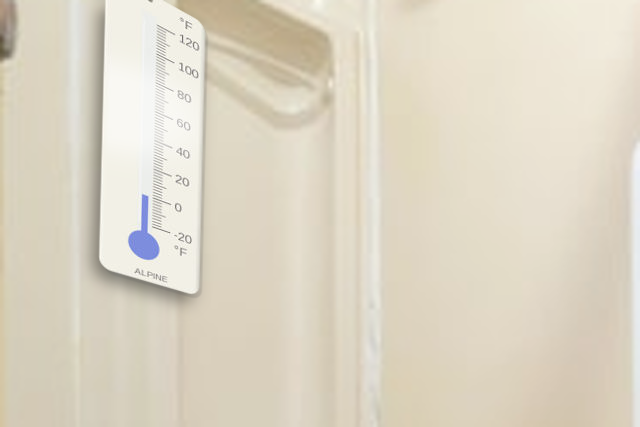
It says value=0 unit=°F
